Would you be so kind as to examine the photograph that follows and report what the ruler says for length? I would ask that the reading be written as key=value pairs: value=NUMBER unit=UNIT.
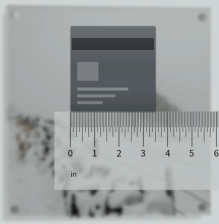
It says value=3.5 unit=in
